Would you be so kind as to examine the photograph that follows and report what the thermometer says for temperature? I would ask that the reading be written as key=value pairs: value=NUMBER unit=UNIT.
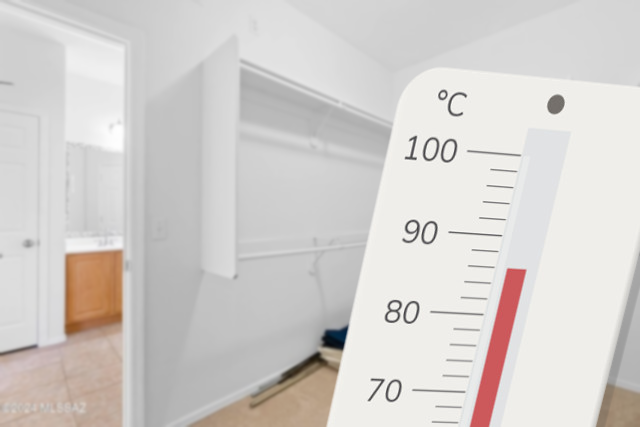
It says value=86 unit=°C
